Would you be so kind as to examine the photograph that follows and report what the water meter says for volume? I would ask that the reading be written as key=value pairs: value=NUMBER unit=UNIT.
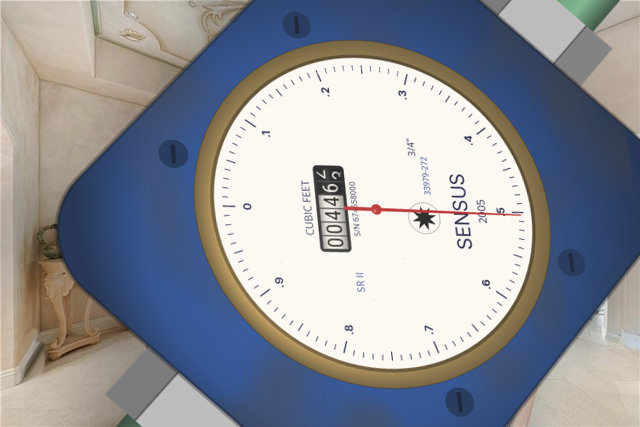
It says value=4462.50 unit=ft³
